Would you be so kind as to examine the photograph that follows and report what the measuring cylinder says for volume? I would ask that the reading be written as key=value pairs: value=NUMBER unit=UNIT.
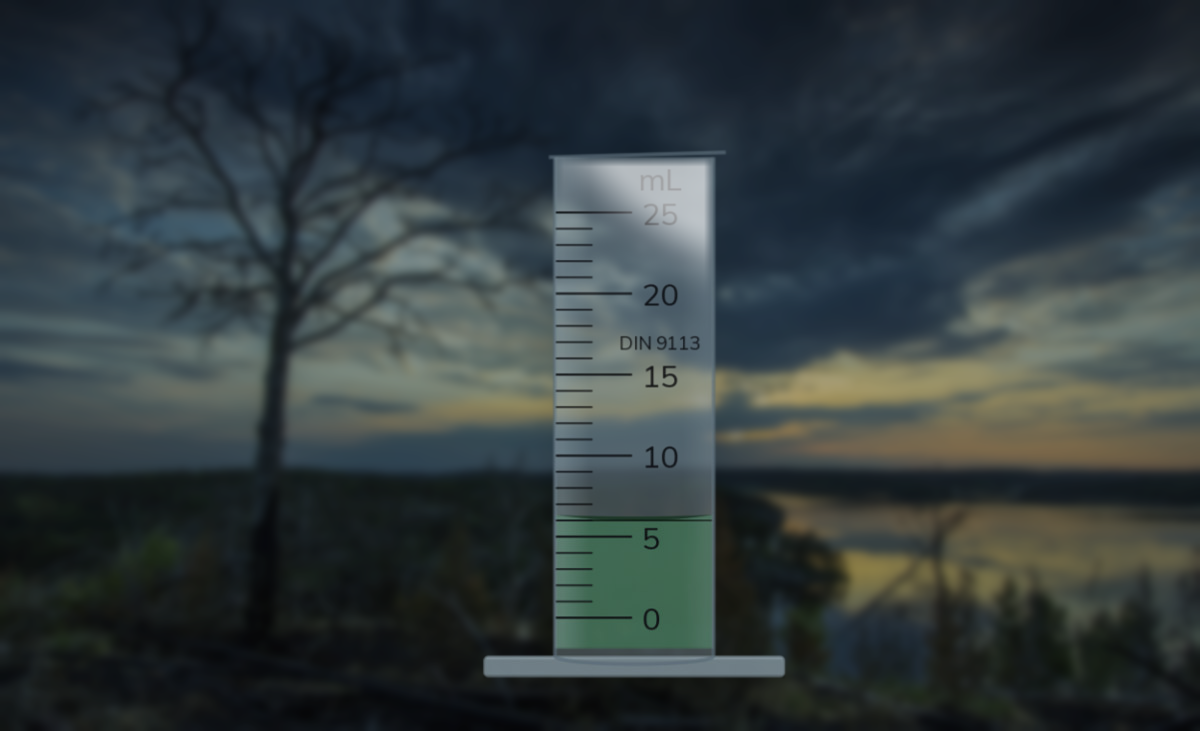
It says value=6 unit=mL
